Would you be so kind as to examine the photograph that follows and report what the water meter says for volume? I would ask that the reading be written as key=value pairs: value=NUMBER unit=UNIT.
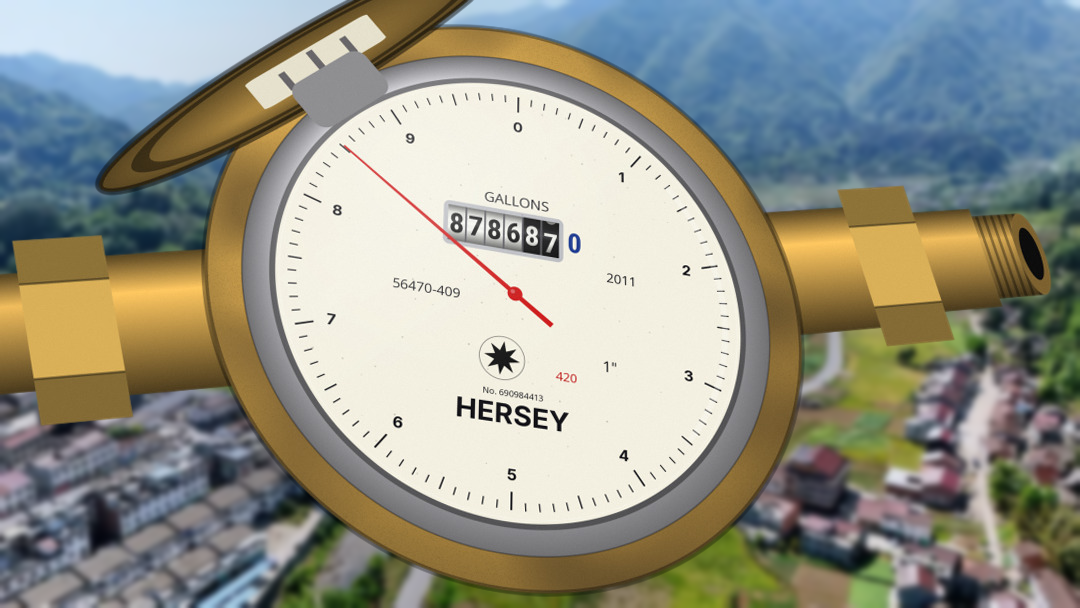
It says value=8786868.5 unit=gal
